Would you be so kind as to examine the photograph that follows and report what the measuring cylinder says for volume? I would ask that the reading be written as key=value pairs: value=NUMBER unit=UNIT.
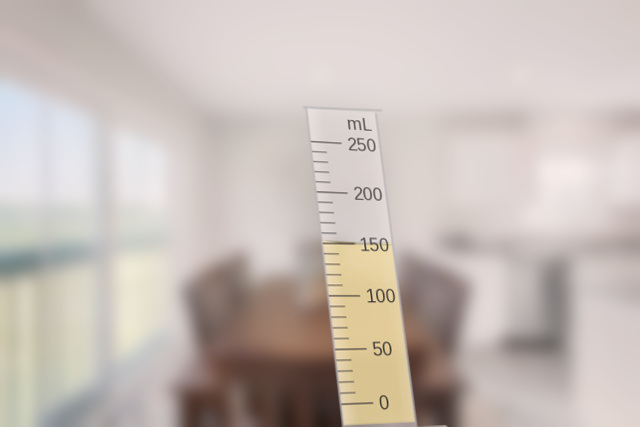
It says value=150 unit=mL
